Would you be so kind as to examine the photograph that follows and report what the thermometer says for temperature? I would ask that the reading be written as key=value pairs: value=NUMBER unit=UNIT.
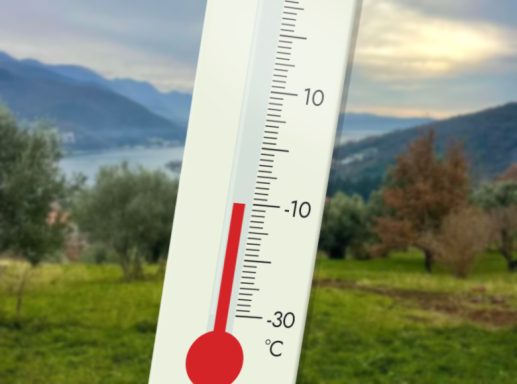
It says value=-10 unit=°C
